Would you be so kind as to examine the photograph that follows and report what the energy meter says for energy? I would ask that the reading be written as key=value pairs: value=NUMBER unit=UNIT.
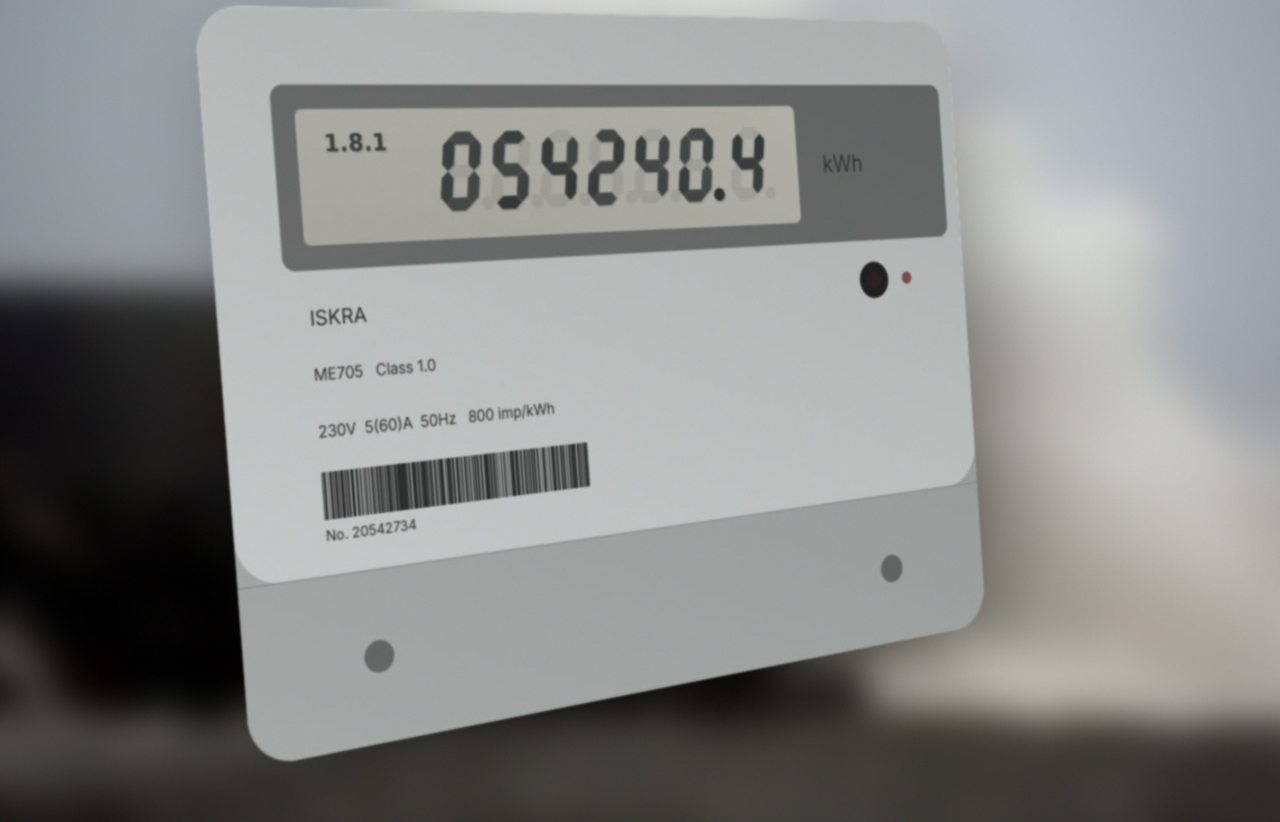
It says value=54240.4 unit=kWh
